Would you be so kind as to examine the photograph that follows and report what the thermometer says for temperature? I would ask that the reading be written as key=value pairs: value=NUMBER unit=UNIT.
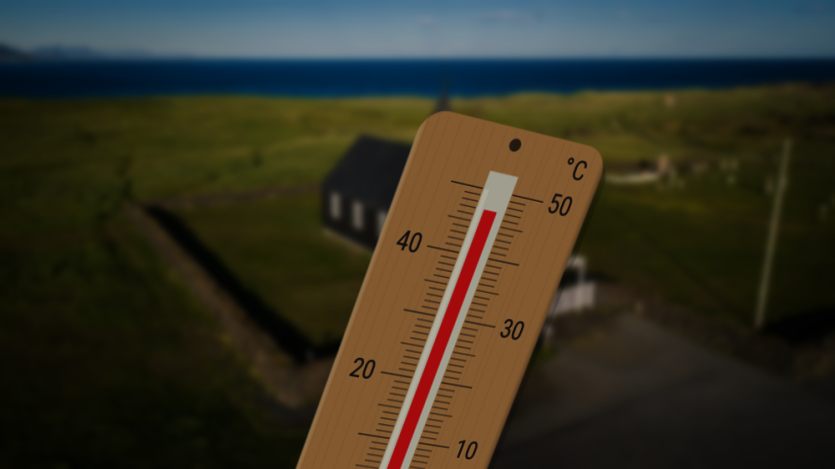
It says value=47 unit=°C
